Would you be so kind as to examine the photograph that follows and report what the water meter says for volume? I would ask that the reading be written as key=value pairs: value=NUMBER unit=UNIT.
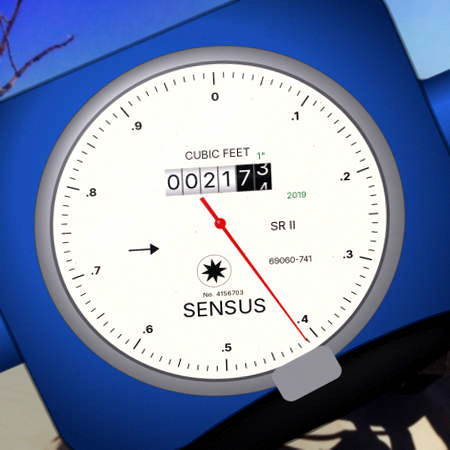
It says value=2173.41 unit=ft³
